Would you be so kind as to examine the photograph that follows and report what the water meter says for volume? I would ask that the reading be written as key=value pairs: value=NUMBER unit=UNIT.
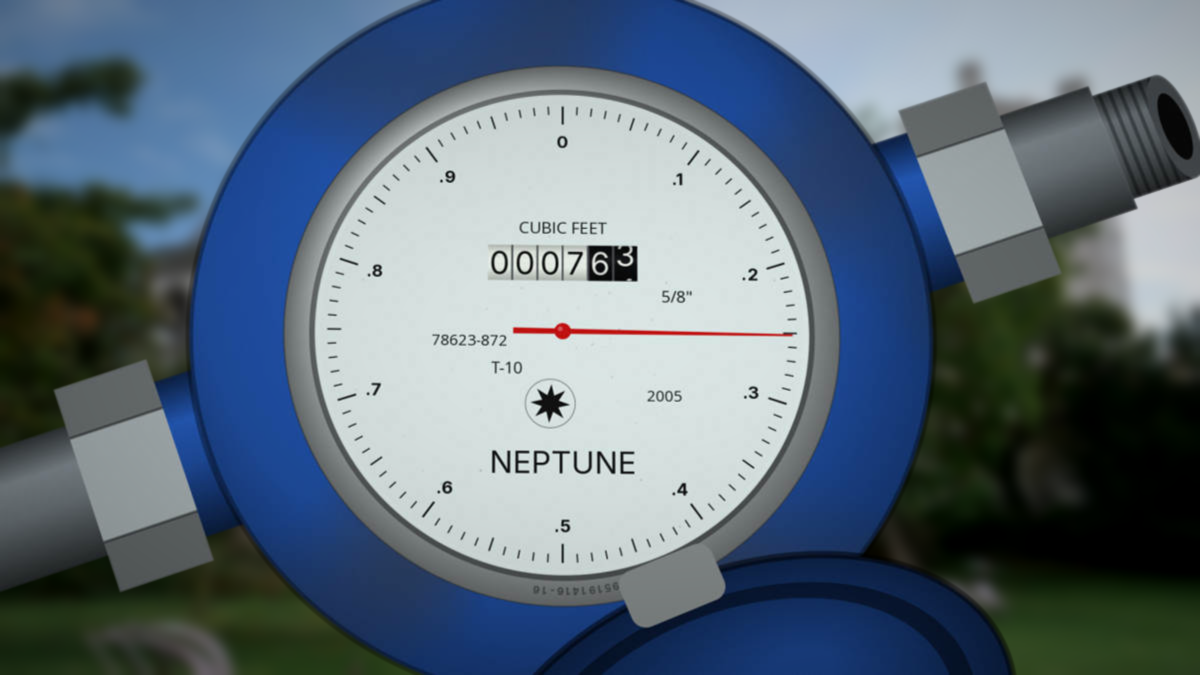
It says value=763.25 unit=ft³
